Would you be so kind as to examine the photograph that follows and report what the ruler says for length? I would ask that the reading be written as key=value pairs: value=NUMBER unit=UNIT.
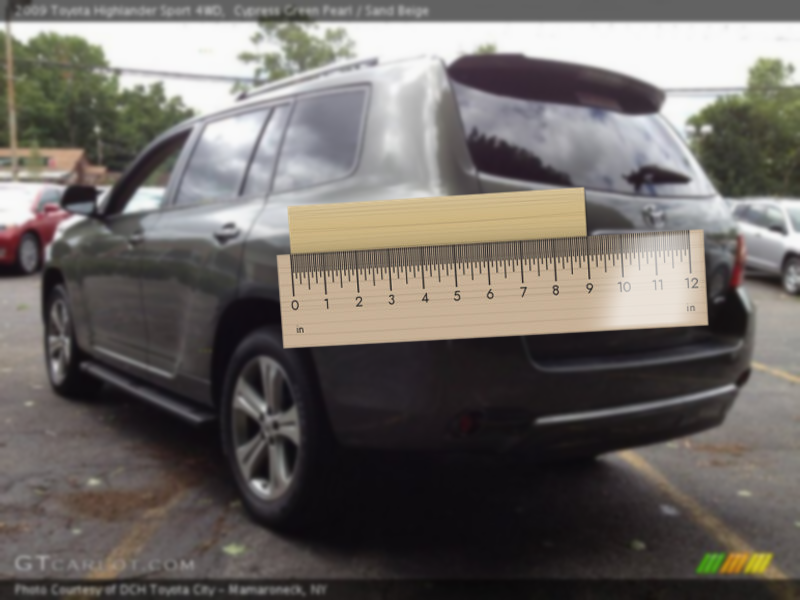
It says value=9 unit=in
